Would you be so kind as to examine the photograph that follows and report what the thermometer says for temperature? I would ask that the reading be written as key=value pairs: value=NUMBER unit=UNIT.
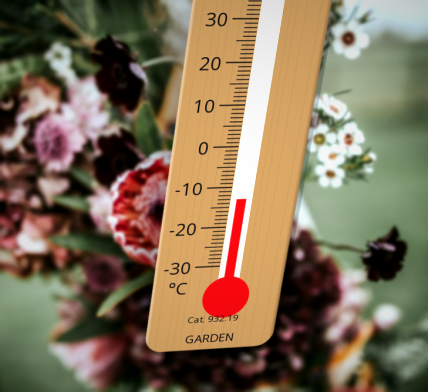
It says value=-13 unit=°C
